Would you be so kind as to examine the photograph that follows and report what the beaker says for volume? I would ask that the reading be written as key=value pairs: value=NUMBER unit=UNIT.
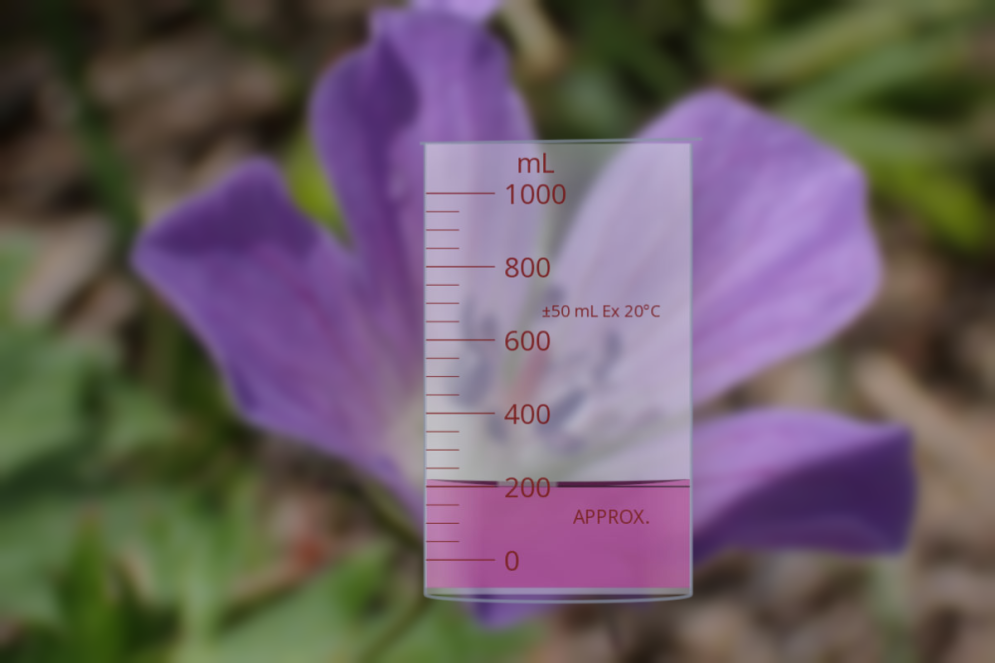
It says value=200 unit=mL
